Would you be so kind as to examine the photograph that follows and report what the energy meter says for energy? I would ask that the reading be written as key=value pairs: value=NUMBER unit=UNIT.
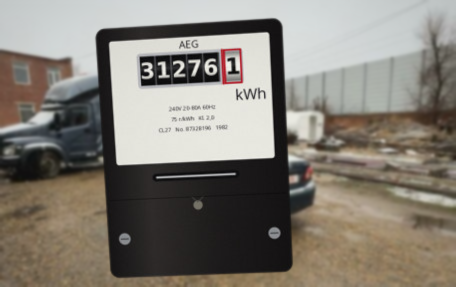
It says value=31276.1 unit=kWh
